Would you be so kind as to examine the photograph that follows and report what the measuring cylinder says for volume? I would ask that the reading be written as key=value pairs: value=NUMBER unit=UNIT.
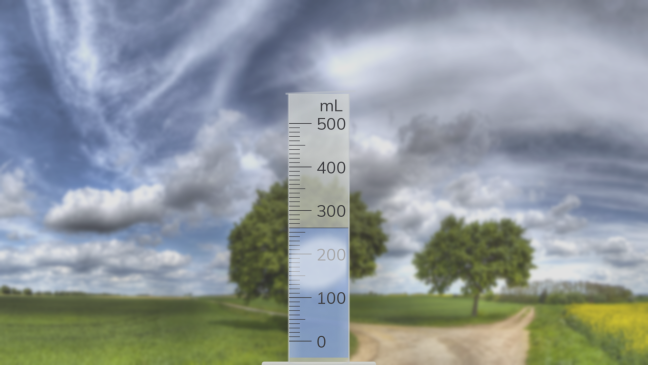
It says value=260 unit=mL
